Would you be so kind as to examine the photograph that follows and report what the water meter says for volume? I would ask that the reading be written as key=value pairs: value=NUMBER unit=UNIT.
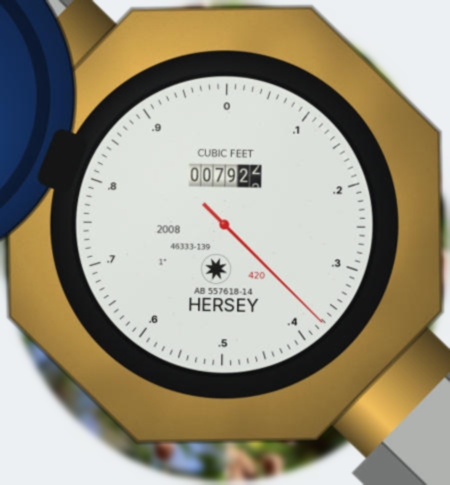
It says value=7922.37 unit=ft³
